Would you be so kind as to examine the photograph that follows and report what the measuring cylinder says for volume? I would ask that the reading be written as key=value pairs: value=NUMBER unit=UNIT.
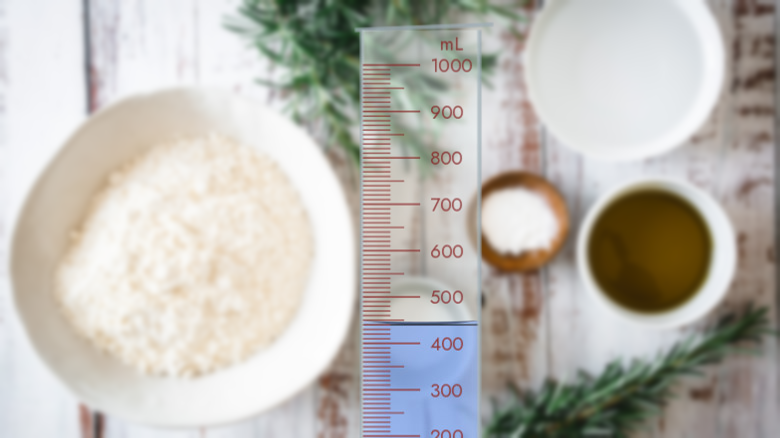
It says value=440 unit=mL
